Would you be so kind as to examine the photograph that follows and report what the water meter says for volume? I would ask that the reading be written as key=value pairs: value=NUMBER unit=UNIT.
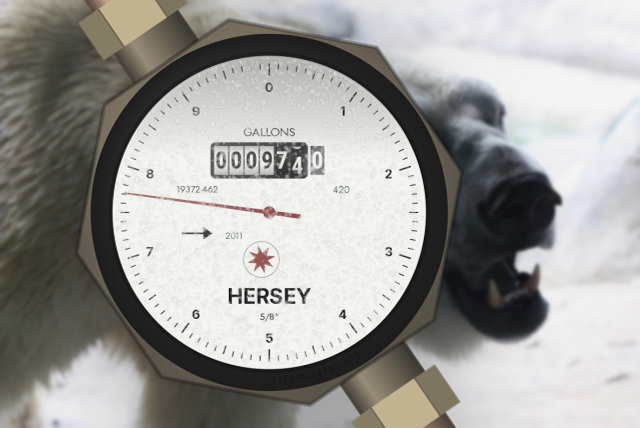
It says value=9737.7 unit=gal
